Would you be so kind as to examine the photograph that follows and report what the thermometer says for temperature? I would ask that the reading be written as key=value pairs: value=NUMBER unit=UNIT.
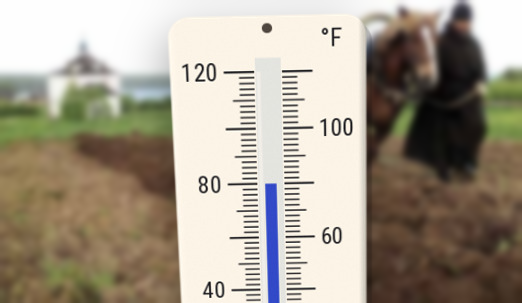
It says value=80 unit=°F
